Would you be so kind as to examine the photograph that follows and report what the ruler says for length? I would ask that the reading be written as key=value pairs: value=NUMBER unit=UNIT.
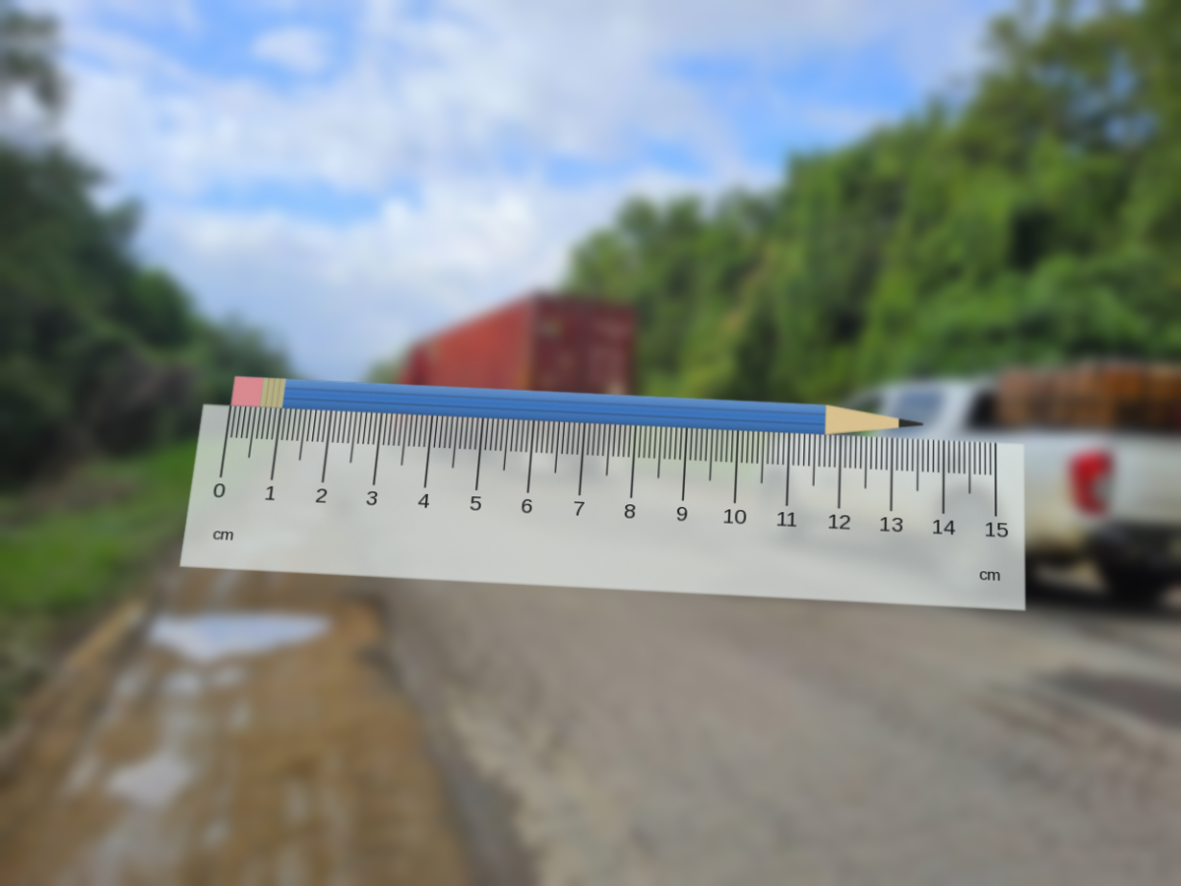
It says value=13.6 unit=cm
